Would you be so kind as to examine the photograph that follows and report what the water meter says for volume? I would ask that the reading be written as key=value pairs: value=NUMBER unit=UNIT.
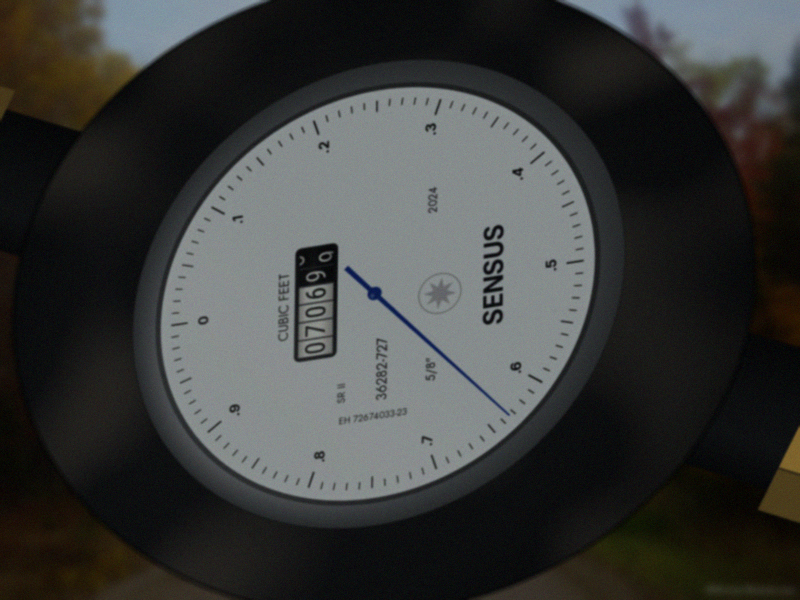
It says value=70698.63 unit=ft³
